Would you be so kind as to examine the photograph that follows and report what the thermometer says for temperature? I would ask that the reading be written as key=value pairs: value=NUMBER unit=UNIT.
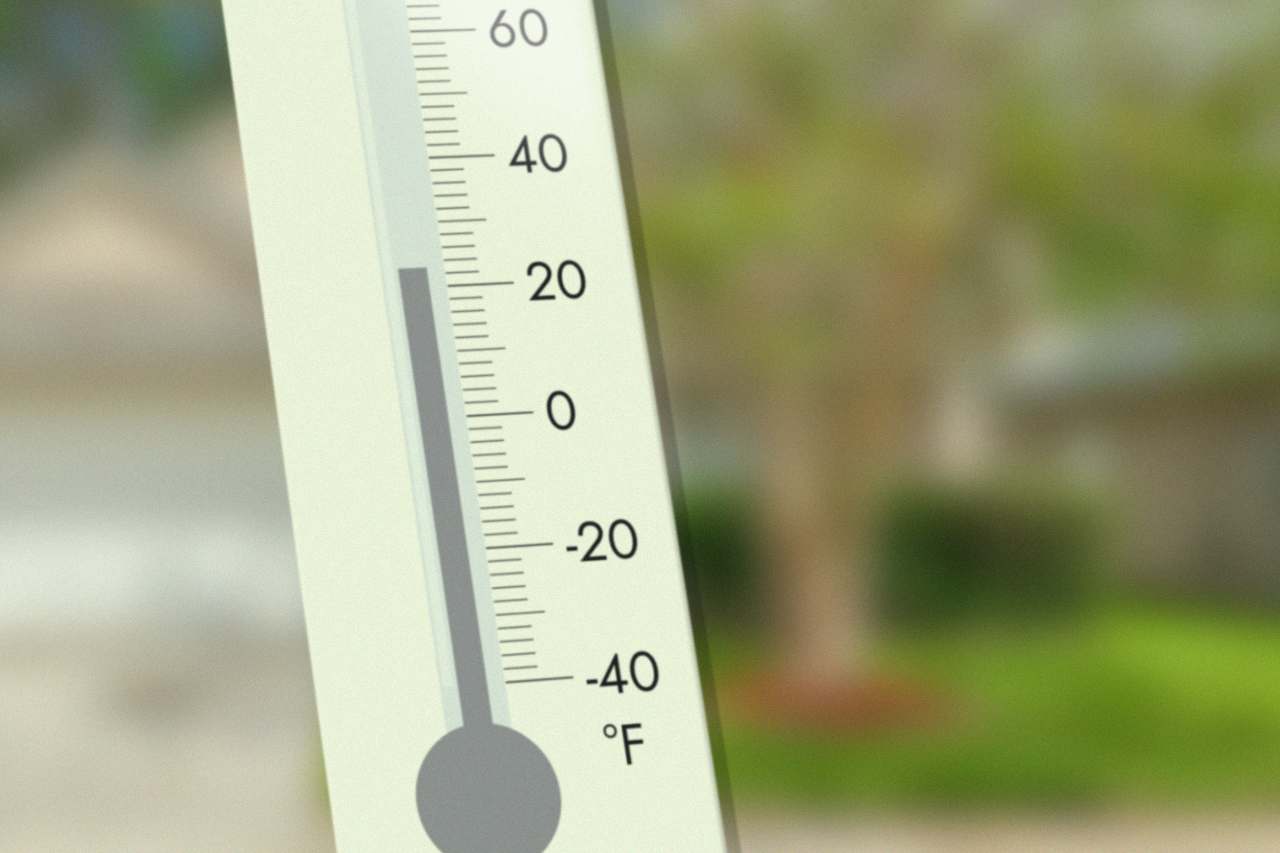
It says value=23 unit=°F
